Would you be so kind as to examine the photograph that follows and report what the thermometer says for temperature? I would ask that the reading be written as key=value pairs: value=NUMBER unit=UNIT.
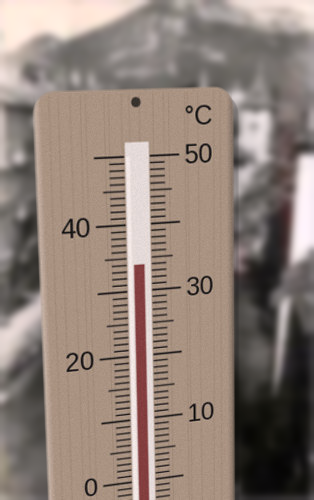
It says value=34 unit=°C
